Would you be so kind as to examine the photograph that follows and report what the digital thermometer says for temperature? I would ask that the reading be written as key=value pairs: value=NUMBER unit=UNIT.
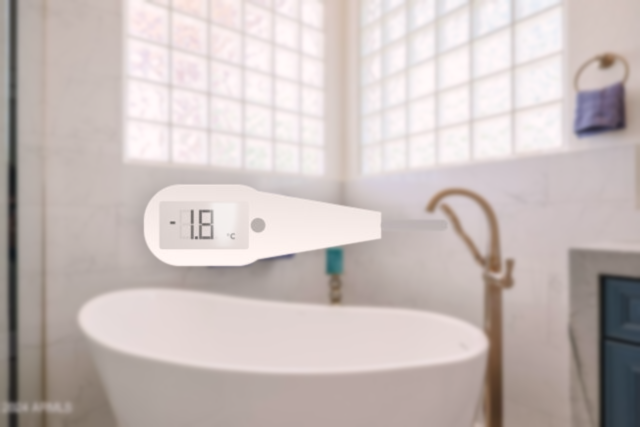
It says value=-1.8 unit=°C
